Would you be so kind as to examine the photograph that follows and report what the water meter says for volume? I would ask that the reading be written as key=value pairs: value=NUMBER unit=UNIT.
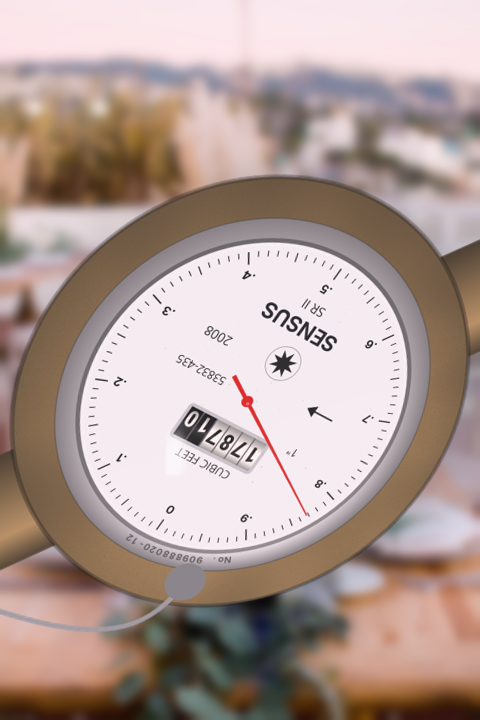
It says value=178709.83 unit=ft³
